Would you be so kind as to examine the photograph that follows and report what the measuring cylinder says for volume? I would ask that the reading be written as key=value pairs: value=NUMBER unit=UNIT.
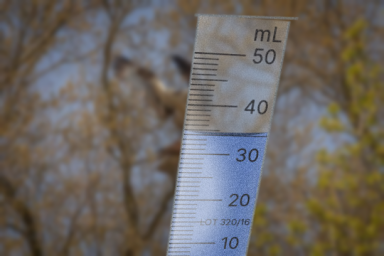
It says value=34 unit=mL
